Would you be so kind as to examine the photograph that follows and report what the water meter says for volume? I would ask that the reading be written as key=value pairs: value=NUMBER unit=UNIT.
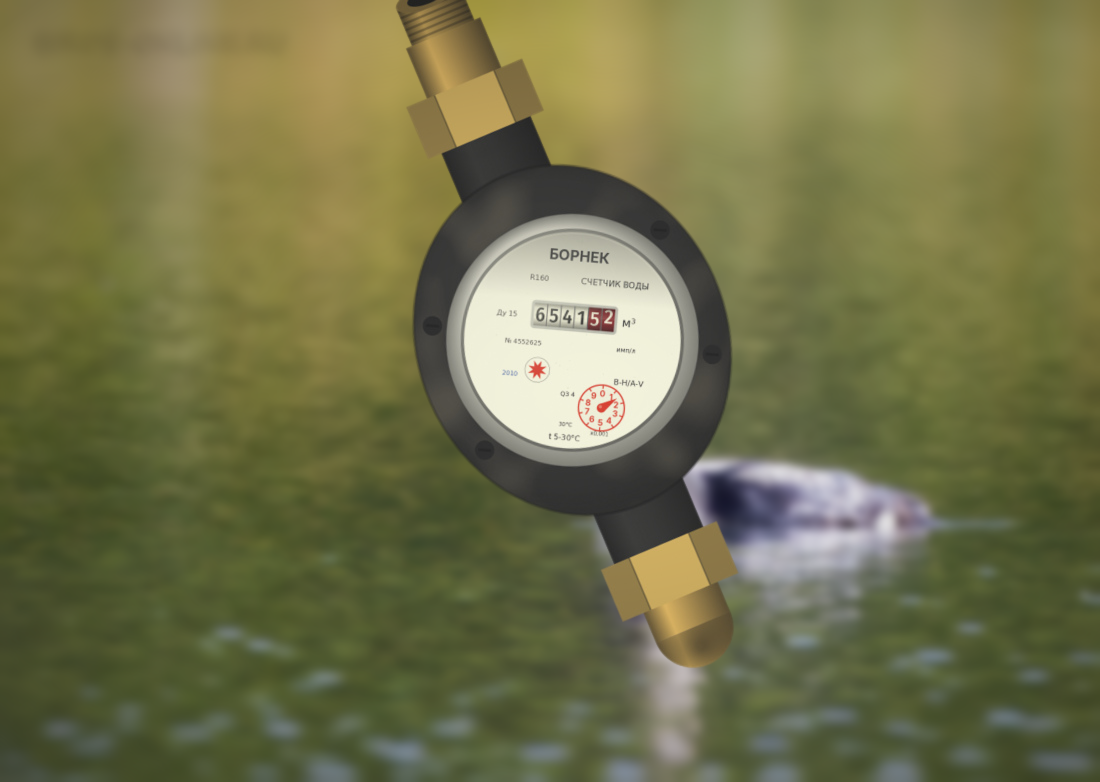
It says value=6541.521 unit=m³
